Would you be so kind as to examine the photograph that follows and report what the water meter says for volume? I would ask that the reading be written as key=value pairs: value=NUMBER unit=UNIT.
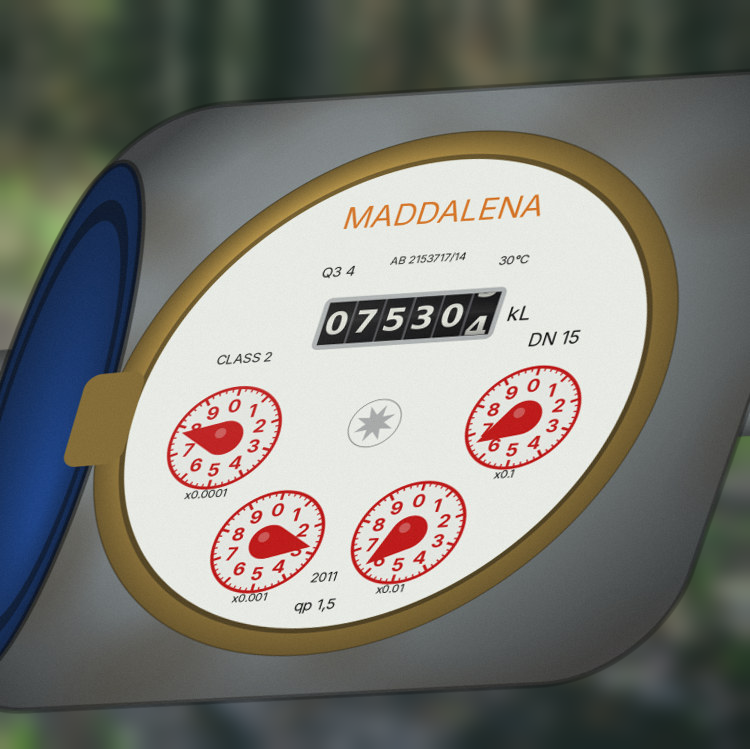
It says value=75303.6627 unit=kL
